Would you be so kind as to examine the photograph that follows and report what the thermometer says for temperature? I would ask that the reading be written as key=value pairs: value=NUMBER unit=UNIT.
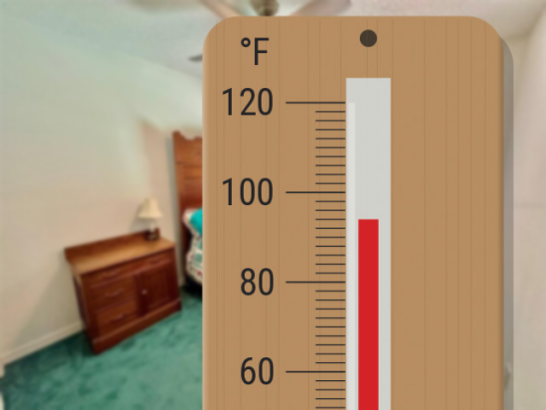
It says value=94 unit=°F
